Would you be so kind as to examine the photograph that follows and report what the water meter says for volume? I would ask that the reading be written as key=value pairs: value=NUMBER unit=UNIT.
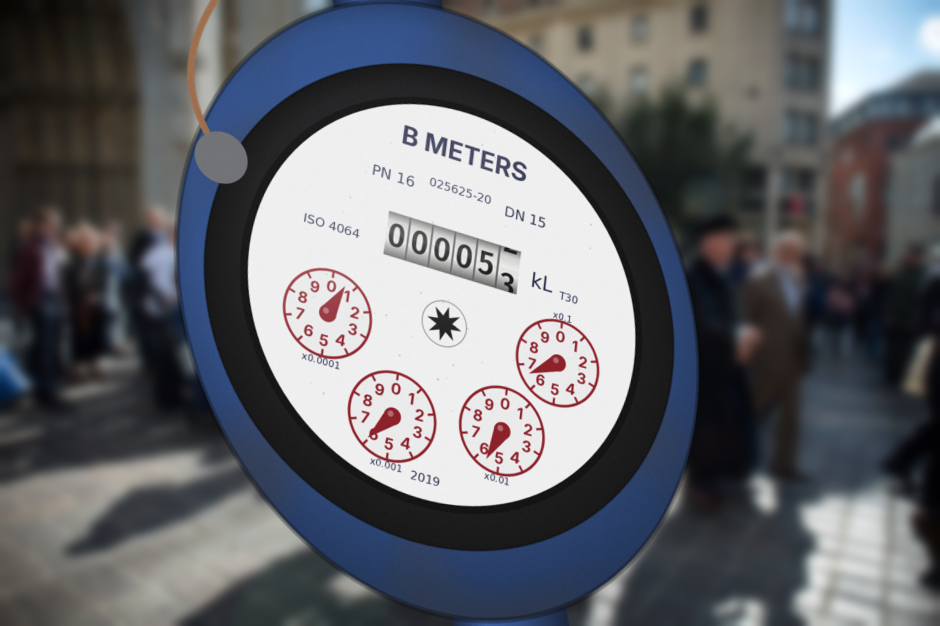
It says value=52.6560 unit=kL
